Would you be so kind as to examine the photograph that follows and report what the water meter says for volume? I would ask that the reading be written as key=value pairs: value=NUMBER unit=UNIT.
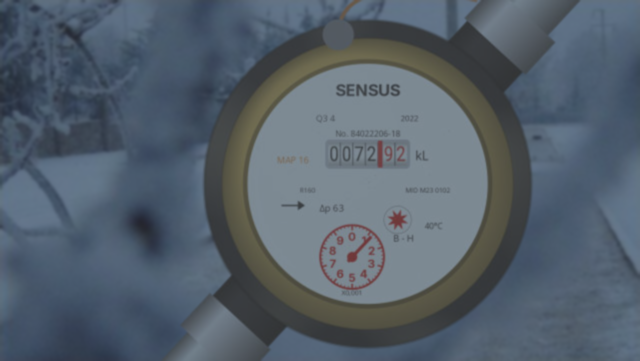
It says value=72.921 unit=kL
